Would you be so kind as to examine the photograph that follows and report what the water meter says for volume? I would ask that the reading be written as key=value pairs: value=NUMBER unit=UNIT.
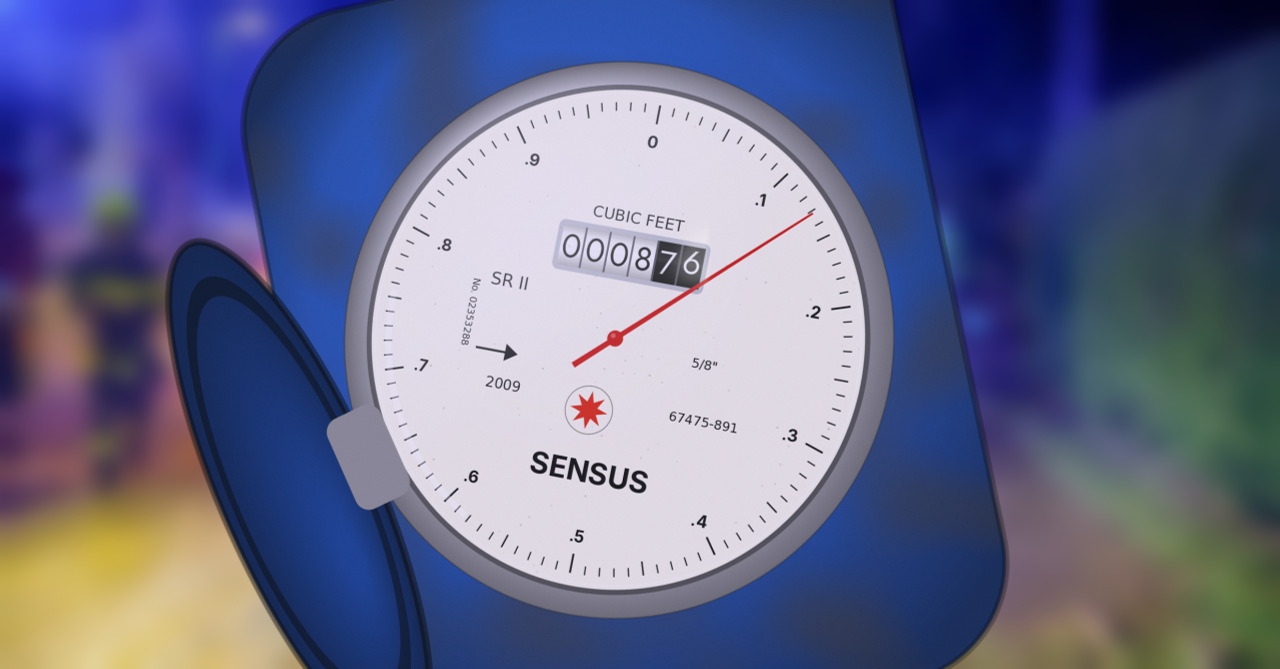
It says value=876.13 unit=ft³
